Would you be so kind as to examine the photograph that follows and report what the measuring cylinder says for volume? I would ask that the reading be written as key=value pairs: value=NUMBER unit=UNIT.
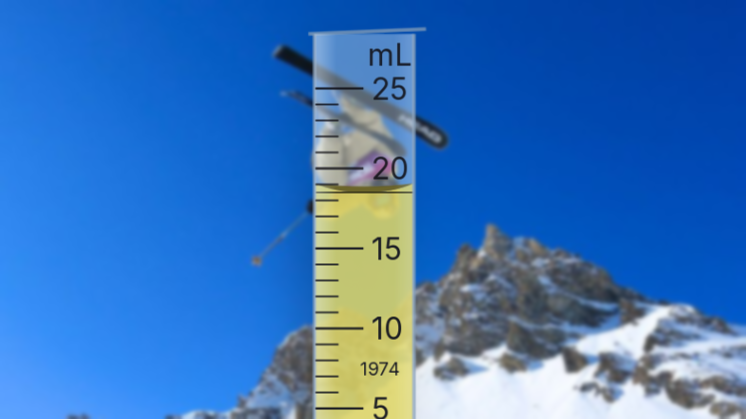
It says value=18.5 unit=mL
